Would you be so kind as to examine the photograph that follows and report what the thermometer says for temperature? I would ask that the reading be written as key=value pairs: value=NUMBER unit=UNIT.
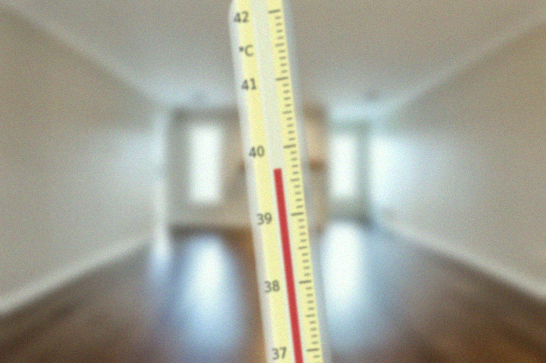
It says value=39.7 unit=°C
